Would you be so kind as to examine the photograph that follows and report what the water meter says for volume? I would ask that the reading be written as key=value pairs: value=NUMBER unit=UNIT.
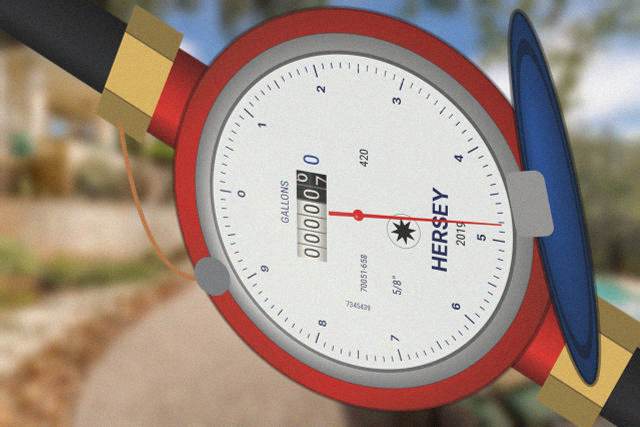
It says value=64.8 unit=gal
